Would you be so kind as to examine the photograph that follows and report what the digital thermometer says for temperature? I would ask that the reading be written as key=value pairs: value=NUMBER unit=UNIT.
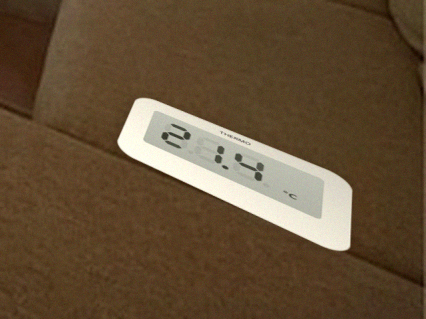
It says value=21.4 unit=°C
